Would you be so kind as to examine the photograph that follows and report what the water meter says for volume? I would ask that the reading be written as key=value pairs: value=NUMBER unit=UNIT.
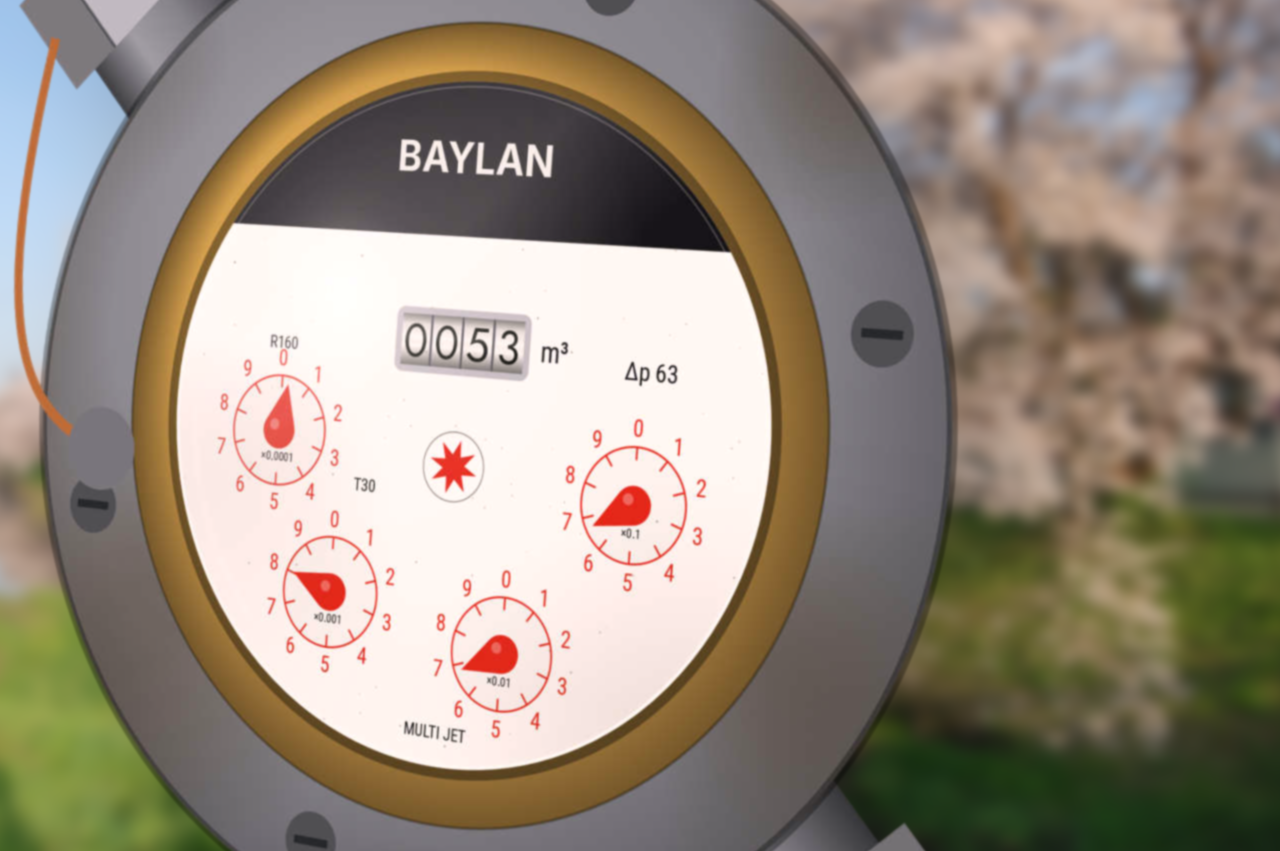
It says value=53.6680 unit=m³
